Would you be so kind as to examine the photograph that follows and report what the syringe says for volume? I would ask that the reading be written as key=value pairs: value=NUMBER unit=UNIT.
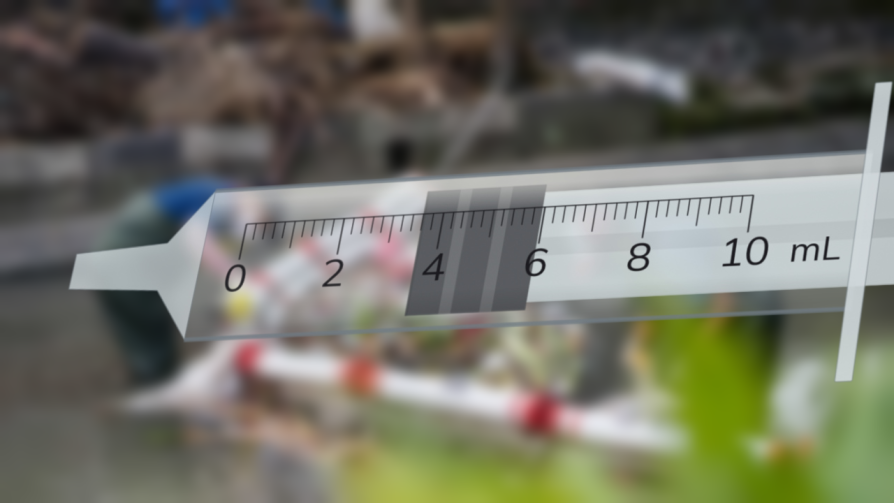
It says value=3.6 unit=mL
